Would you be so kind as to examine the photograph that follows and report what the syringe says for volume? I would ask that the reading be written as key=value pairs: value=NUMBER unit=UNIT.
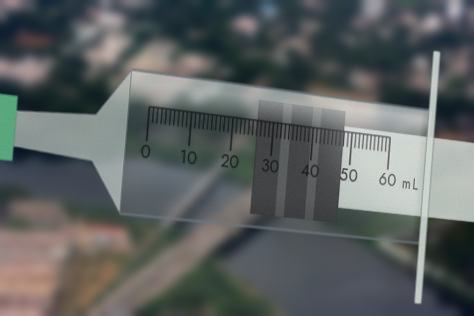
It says value=26 unit=mL
